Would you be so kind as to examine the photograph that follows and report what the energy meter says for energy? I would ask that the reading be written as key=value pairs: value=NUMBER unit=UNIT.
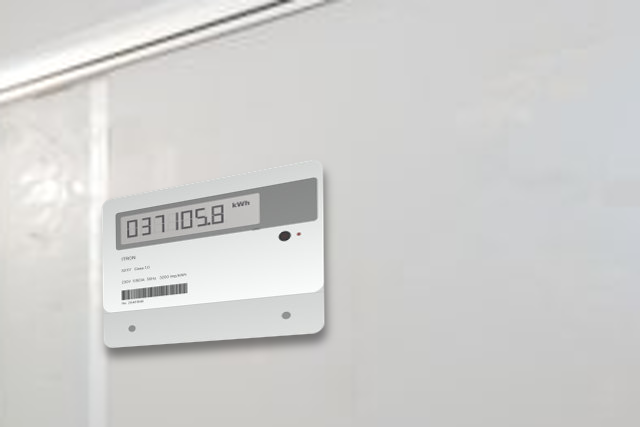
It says value=37105.8 unit=kWh
